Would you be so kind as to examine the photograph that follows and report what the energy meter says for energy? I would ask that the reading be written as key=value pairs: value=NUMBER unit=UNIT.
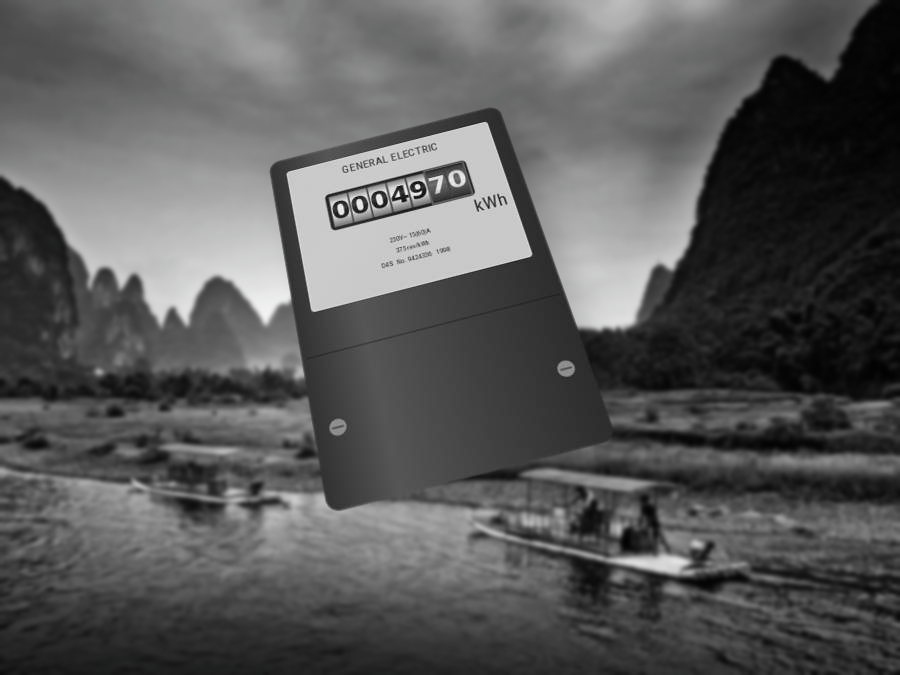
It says value=49.70 unit=kWh
